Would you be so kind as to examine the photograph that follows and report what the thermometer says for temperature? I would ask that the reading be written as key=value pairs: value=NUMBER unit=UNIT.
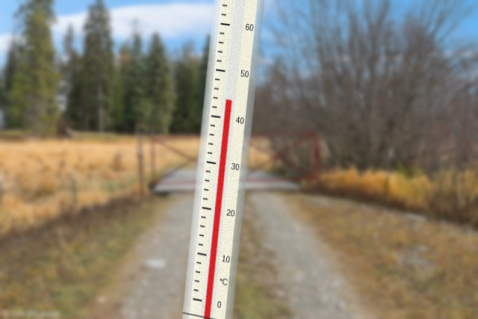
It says value=44 unit=°C
